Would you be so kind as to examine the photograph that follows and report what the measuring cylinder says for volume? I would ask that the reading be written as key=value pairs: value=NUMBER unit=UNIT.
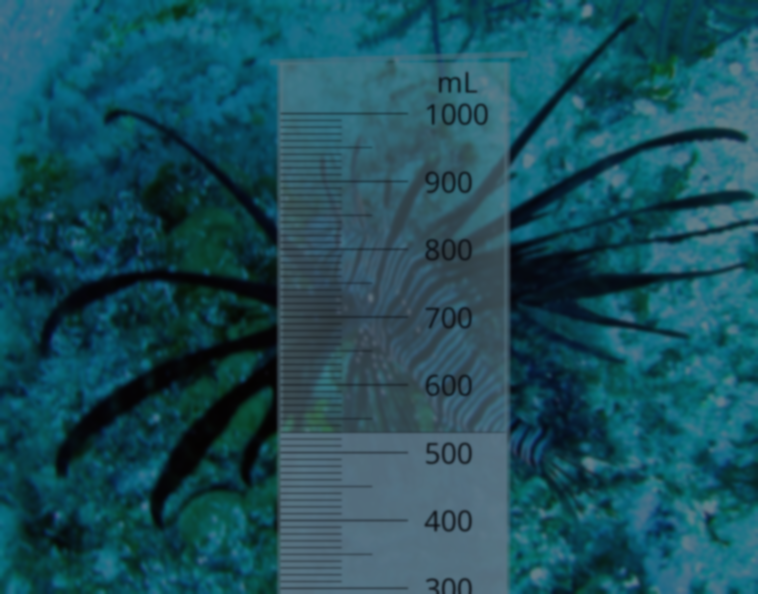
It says value=530 unit=mL
